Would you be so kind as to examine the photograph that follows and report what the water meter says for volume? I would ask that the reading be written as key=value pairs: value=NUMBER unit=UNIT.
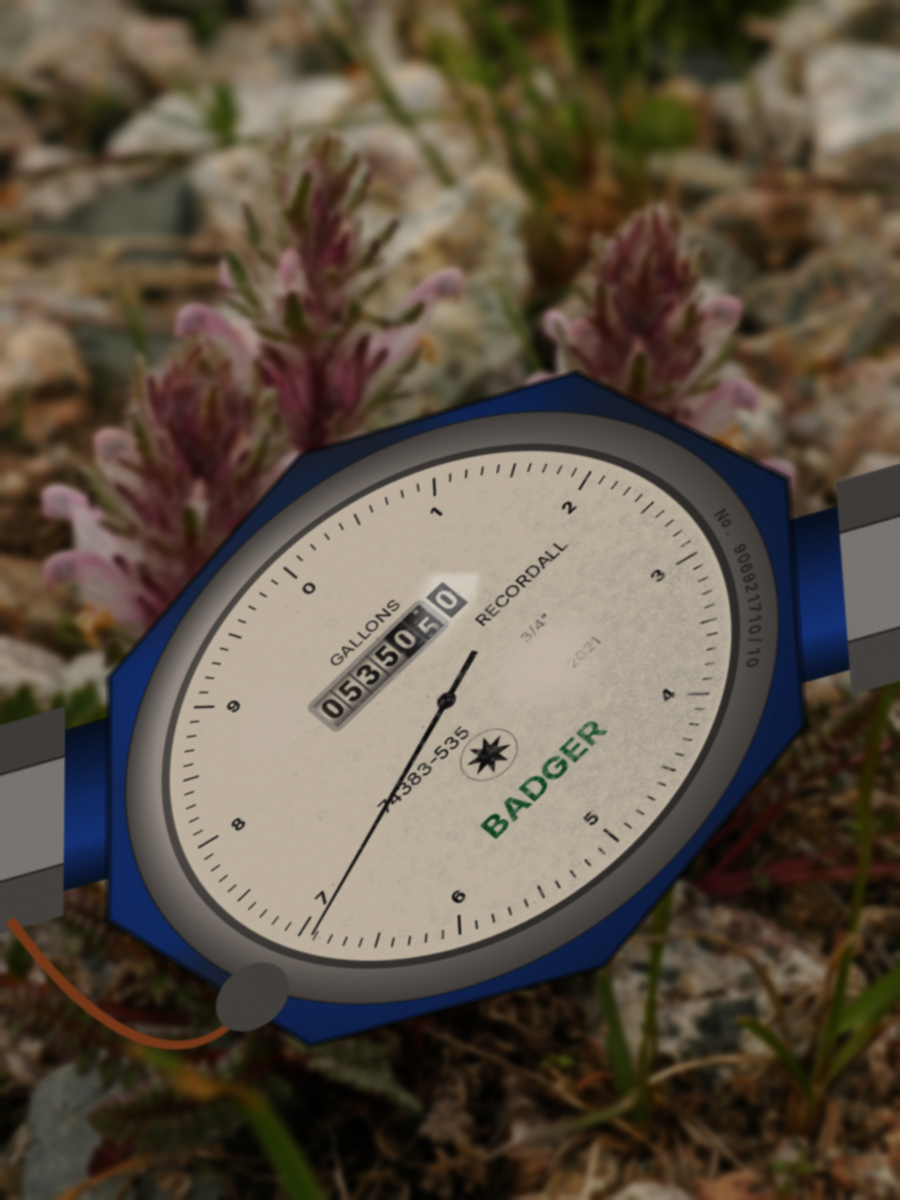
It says value=535046.9 unit=gal
